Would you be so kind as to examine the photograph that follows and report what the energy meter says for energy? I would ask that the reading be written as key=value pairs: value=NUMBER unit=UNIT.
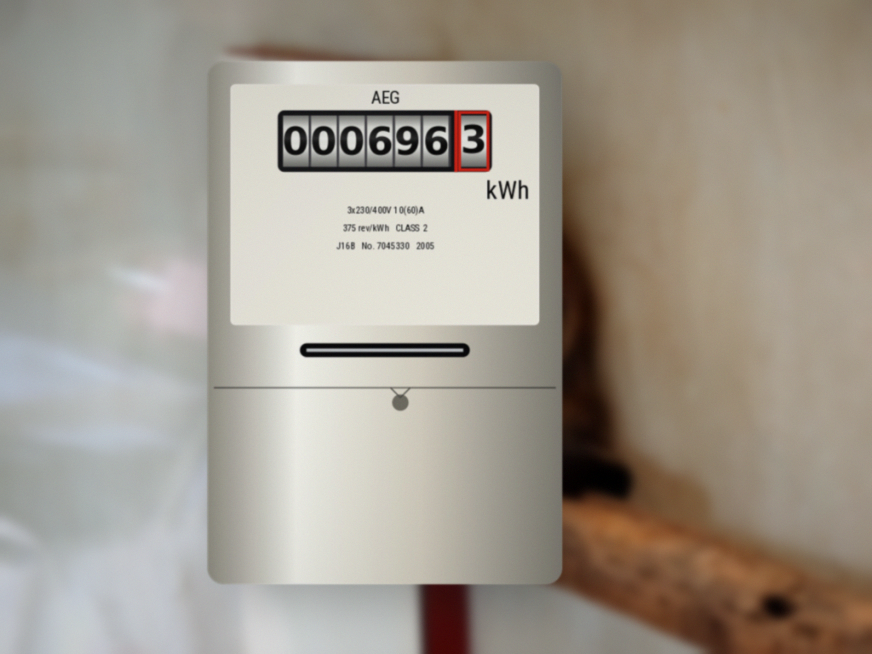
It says value=696.3 unit=kWh
